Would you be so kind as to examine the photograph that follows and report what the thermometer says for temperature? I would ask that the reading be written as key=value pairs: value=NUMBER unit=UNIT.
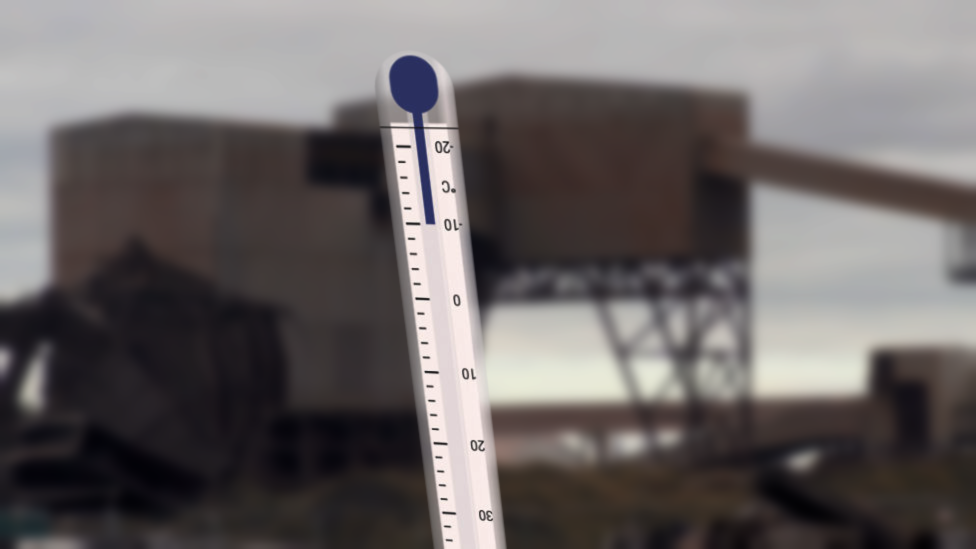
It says value=-10 unit=°C
